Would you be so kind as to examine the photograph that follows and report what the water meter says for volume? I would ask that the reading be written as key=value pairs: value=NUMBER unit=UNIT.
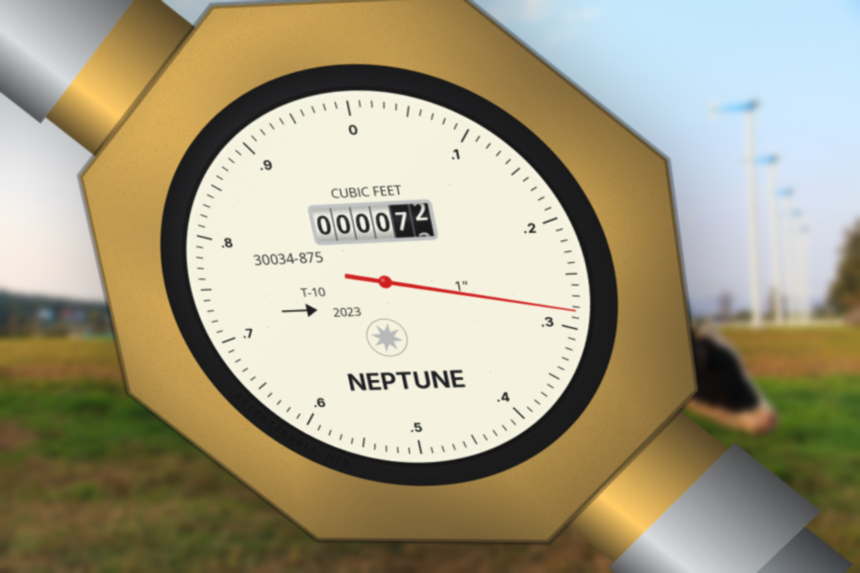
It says value=72.28 unit=ft³
